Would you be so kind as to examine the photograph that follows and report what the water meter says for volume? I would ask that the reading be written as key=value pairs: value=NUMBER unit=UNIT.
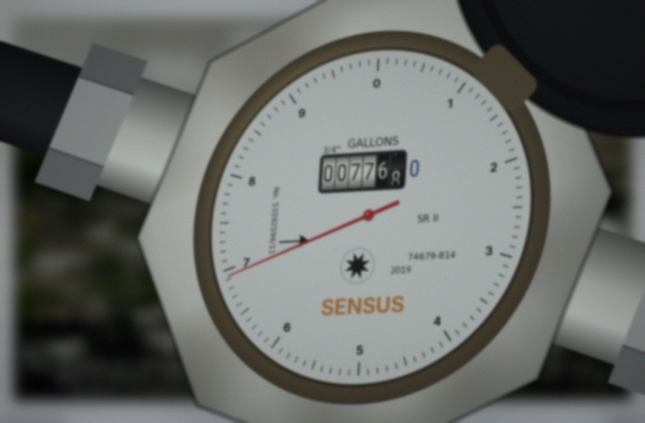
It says value=77676.9 unit=gal
